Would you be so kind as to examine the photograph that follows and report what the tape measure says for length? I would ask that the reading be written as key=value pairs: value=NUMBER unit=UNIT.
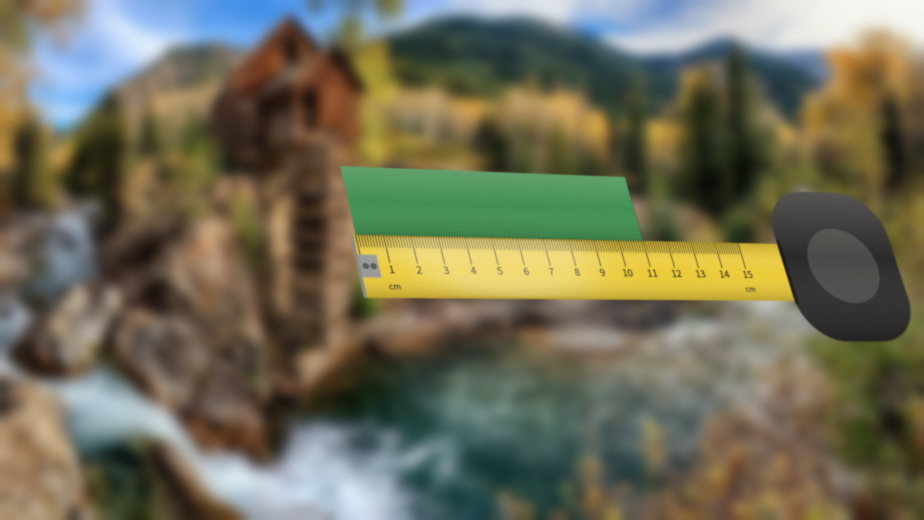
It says value=11 unit=cm
